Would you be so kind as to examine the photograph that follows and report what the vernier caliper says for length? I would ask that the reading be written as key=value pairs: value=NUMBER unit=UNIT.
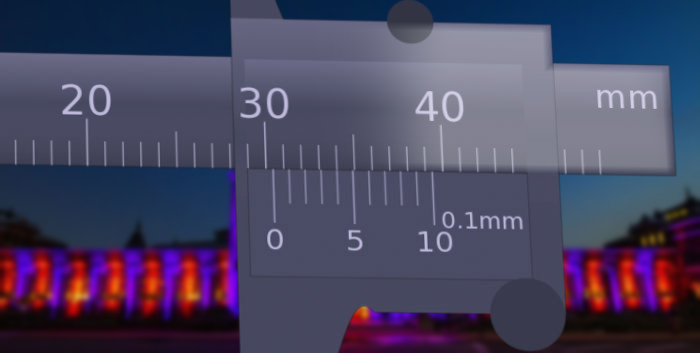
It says value=30.4 unit=mm
